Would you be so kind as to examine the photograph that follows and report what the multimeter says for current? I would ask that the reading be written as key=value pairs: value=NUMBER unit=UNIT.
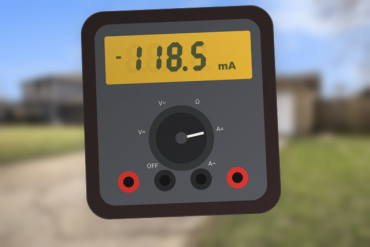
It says value=-118.5 unit=mA
